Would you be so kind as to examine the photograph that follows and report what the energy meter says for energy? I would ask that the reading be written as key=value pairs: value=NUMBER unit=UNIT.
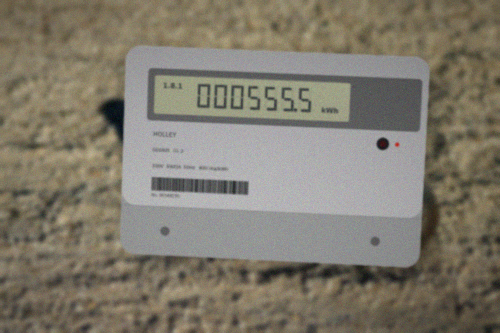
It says value=555.5 unit=kWh
